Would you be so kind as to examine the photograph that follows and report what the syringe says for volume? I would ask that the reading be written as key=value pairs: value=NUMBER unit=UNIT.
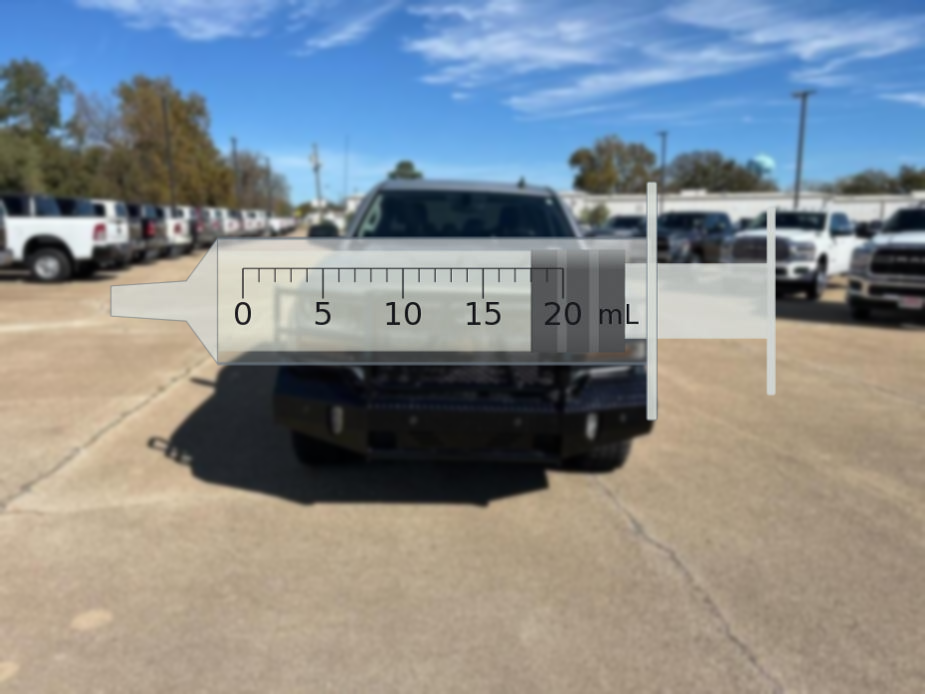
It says value=18 unit=mL
